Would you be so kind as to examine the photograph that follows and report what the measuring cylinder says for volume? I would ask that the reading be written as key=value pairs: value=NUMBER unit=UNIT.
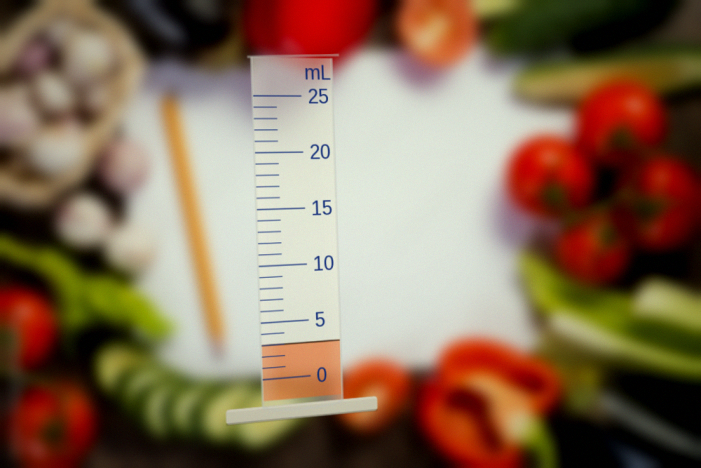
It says value=3 unit=mL
